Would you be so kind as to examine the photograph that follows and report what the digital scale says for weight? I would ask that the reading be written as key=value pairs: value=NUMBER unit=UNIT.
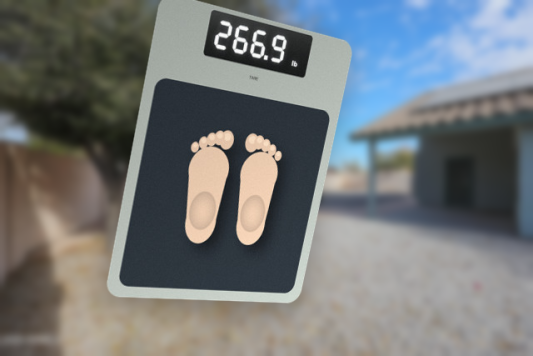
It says value=266.9 unit=lb
